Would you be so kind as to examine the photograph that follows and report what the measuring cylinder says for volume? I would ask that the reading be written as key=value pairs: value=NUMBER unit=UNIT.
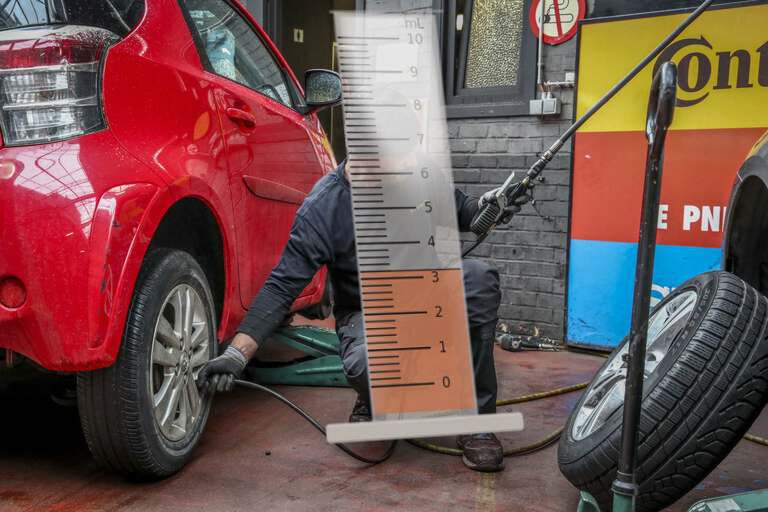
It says value=3.2 unit=mL
